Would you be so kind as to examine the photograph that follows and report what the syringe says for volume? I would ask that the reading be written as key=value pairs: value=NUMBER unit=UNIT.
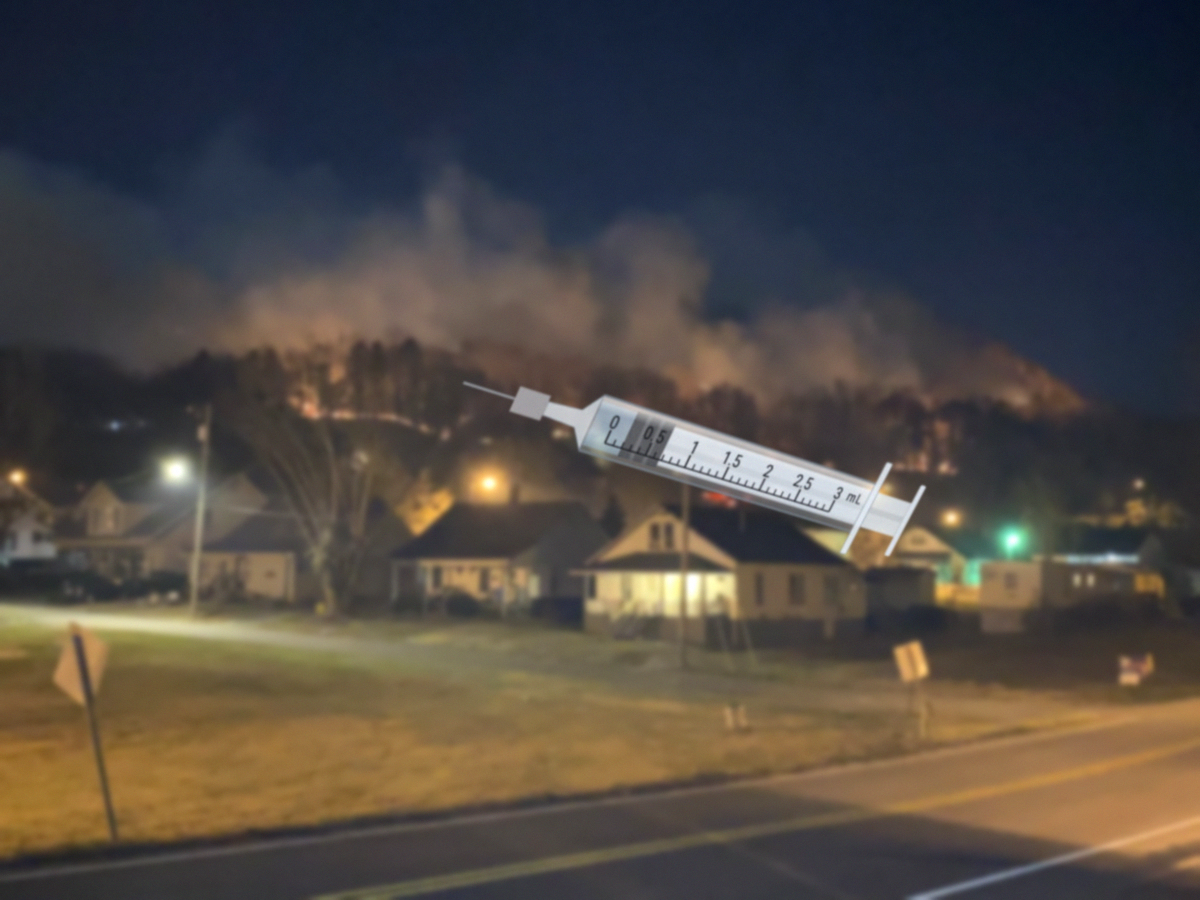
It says value=0.2 unit=mL
